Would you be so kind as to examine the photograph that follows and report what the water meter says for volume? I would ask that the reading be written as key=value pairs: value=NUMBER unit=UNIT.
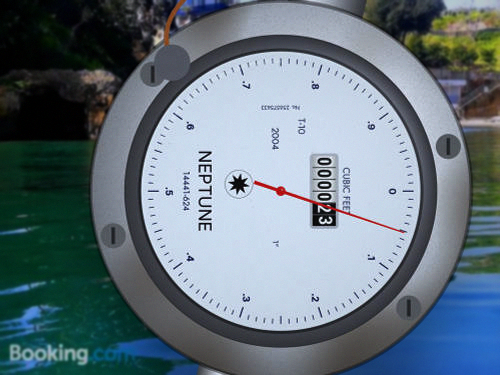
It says value=23.05 unit=ft³
